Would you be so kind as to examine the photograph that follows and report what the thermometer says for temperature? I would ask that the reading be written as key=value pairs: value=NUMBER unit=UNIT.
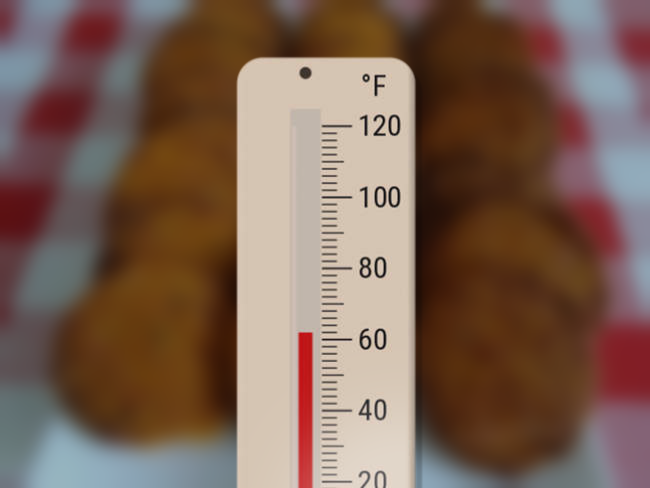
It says value=62 unit=°F
